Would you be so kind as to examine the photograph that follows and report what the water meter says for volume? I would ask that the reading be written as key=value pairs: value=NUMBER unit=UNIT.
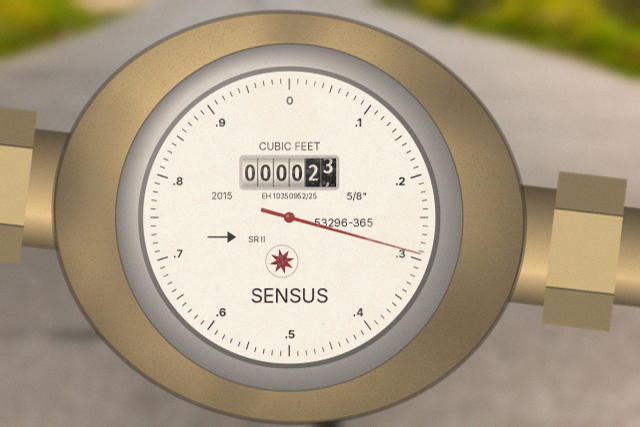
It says value=23.29 unit=ft³
